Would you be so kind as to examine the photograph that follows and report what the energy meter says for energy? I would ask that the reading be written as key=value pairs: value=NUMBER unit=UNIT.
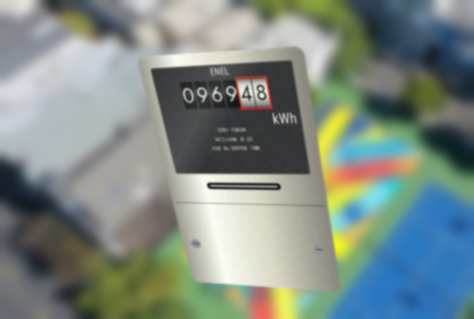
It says value=969.48 unit=kWh
